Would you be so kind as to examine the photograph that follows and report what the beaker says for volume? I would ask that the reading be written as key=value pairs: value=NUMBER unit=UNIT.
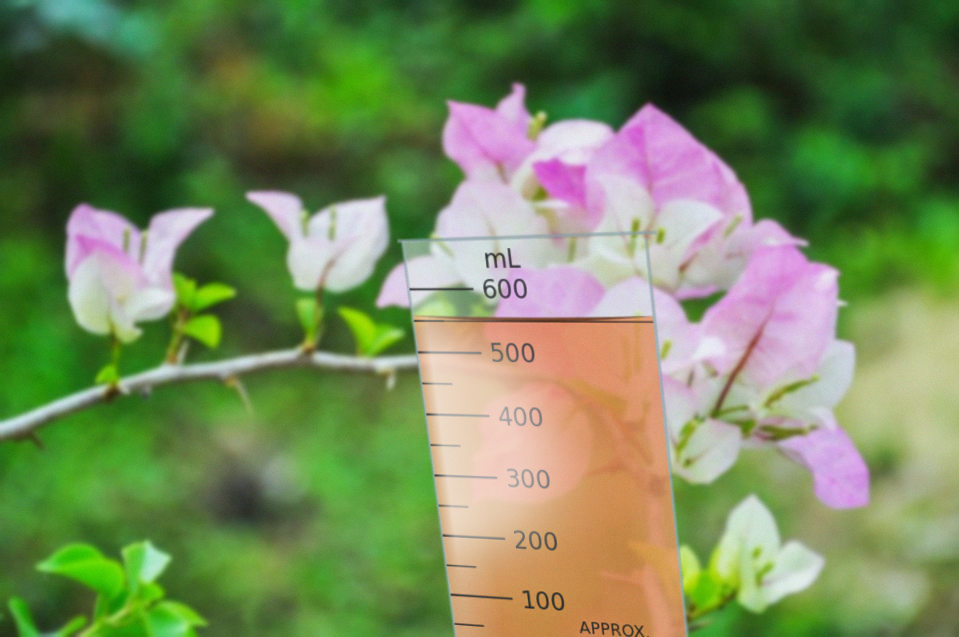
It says value=550 unit=mL
